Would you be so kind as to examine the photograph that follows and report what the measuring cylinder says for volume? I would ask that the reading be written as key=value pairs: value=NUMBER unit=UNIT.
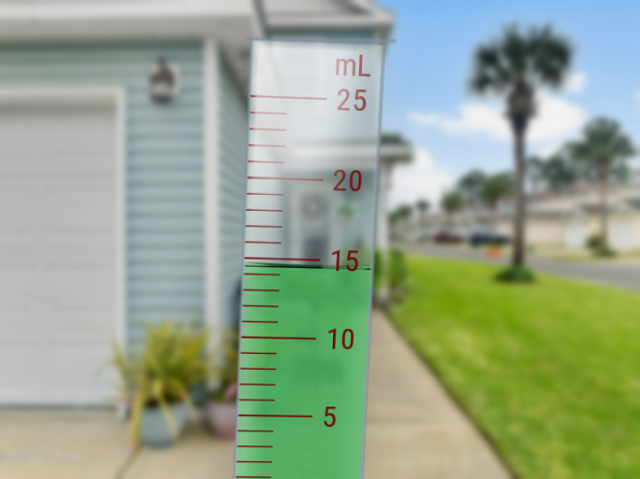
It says value=14.5 unit=mL
